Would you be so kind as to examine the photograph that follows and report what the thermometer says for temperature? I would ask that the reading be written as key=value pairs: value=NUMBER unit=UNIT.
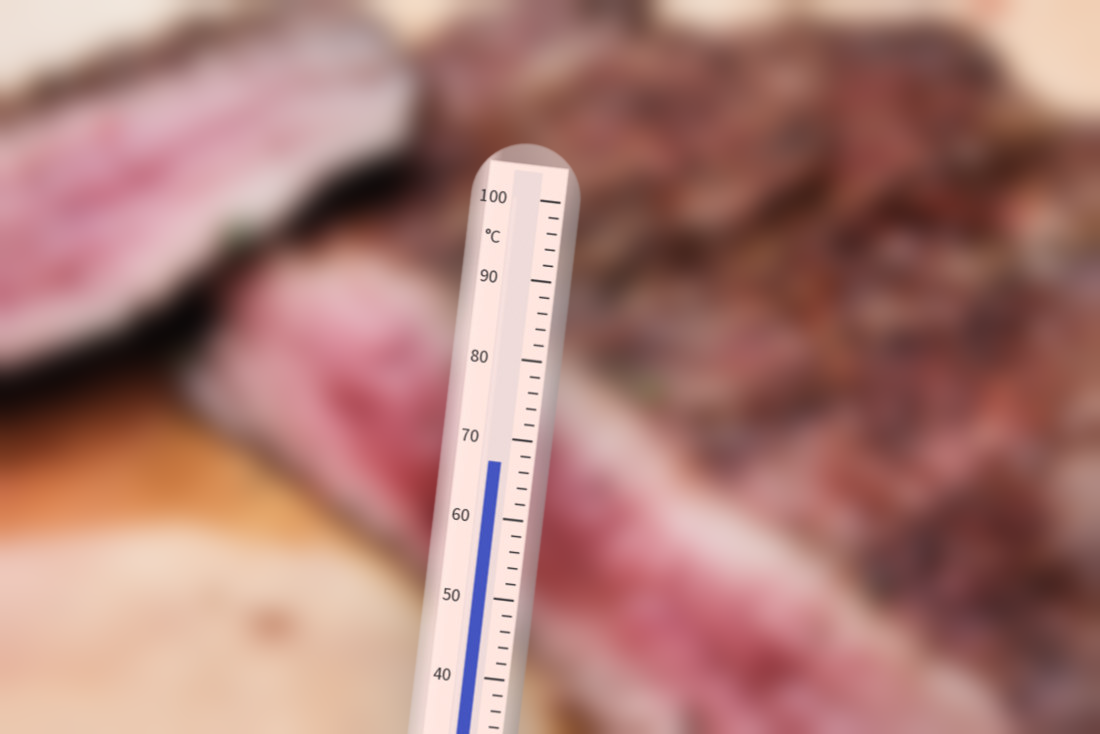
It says value=67 unit=°C
